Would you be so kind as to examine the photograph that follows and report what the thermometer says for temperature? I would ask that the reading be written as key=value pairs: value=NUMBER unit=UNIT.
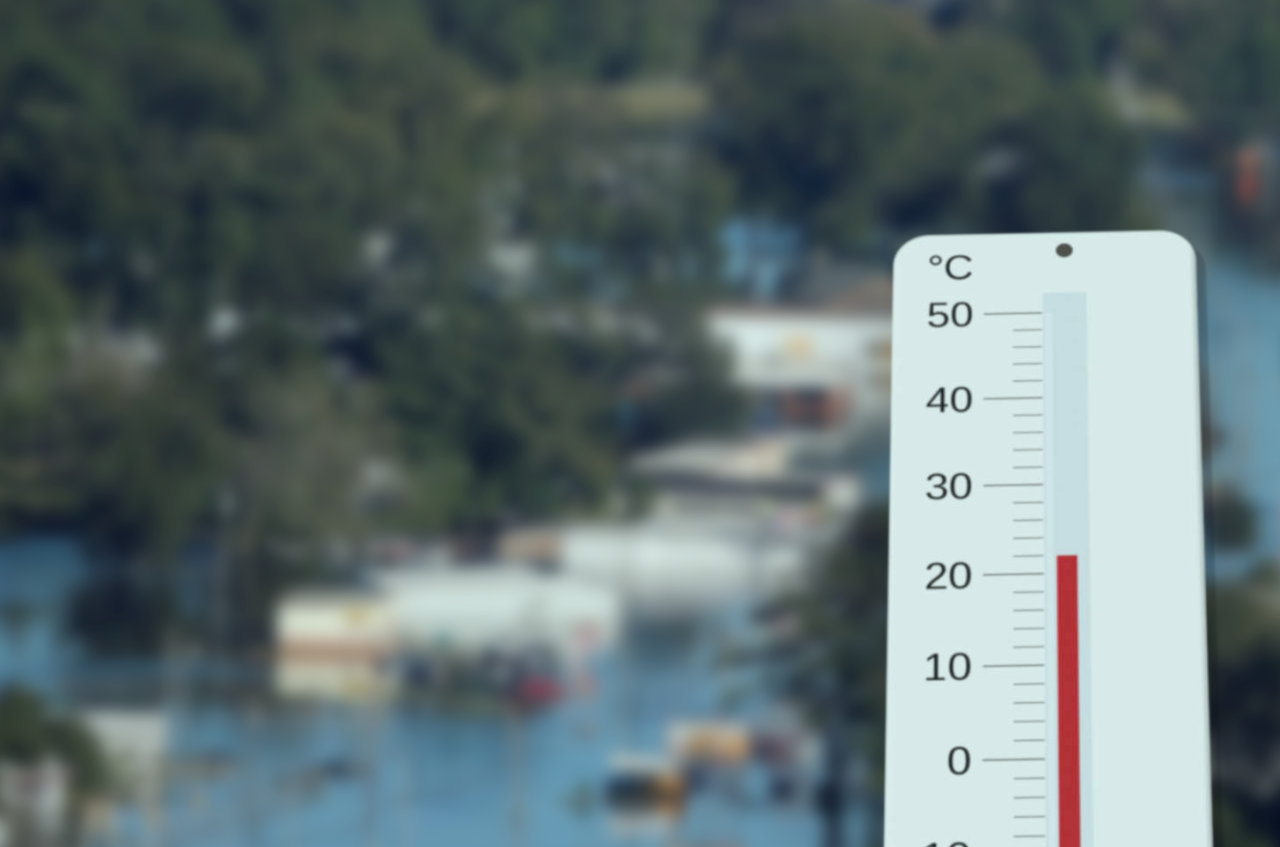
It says value=22 unit=°C
